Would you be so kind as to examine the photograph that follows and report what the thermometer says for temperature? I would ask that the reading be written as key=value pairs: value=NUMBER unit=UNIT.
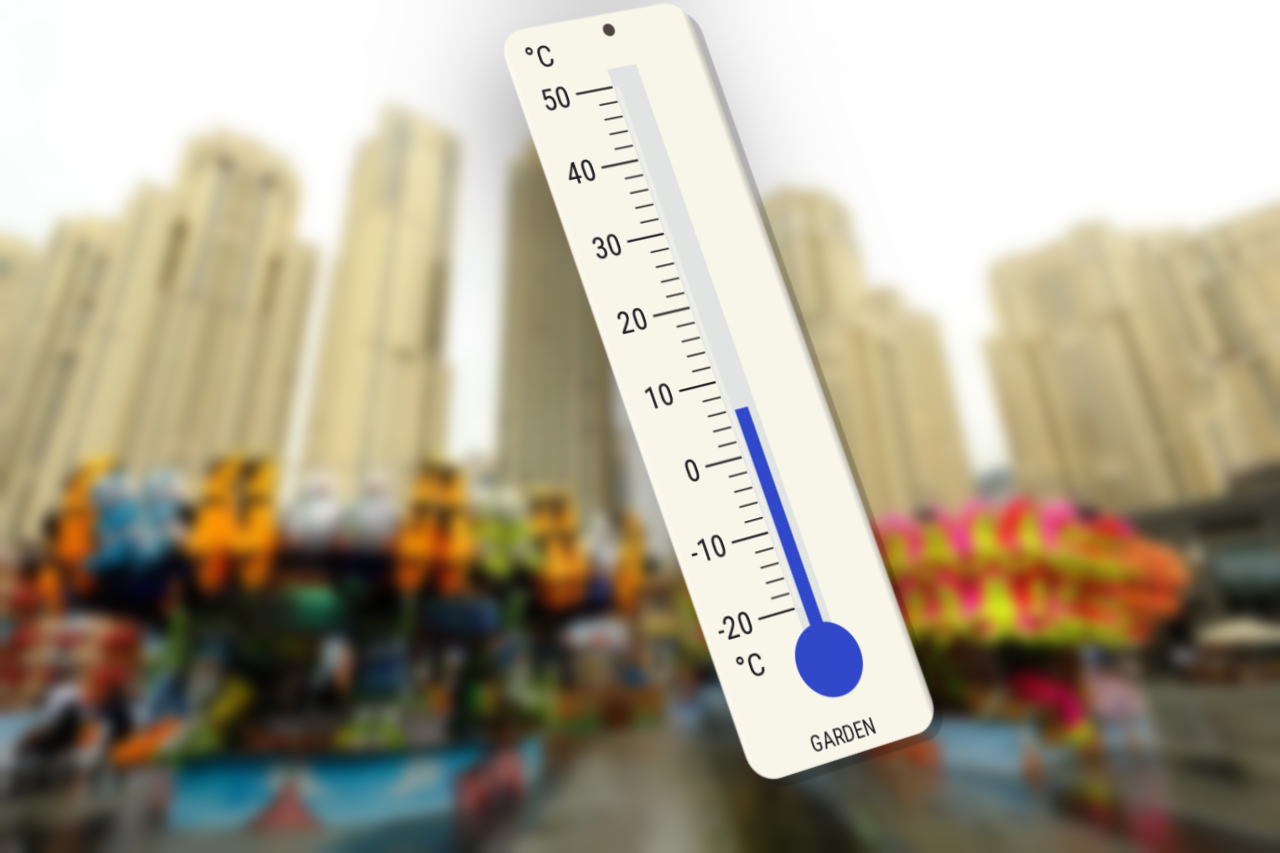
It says value=6 unit=°C
